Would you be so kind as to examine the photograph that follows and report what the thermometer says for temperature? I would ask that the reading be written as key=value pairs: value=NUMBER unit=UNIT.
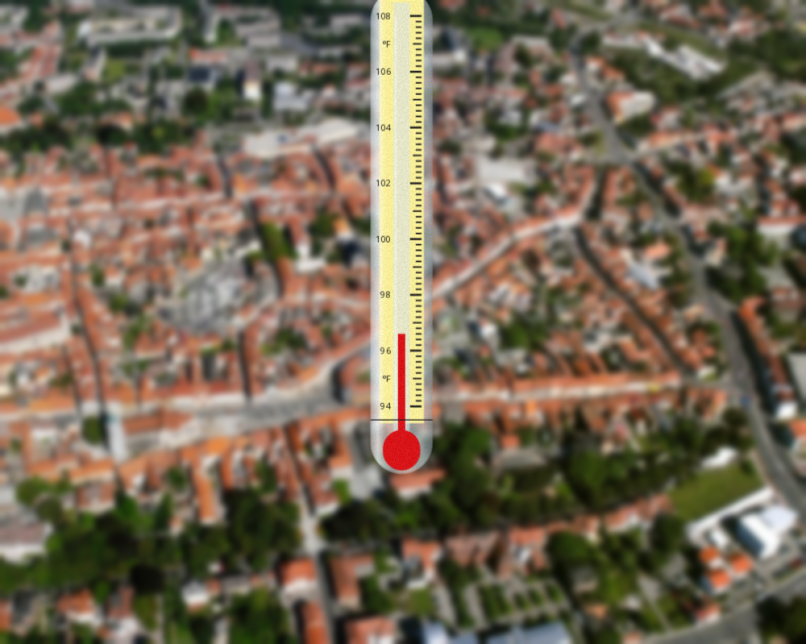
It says value=96.6 unit=°F
